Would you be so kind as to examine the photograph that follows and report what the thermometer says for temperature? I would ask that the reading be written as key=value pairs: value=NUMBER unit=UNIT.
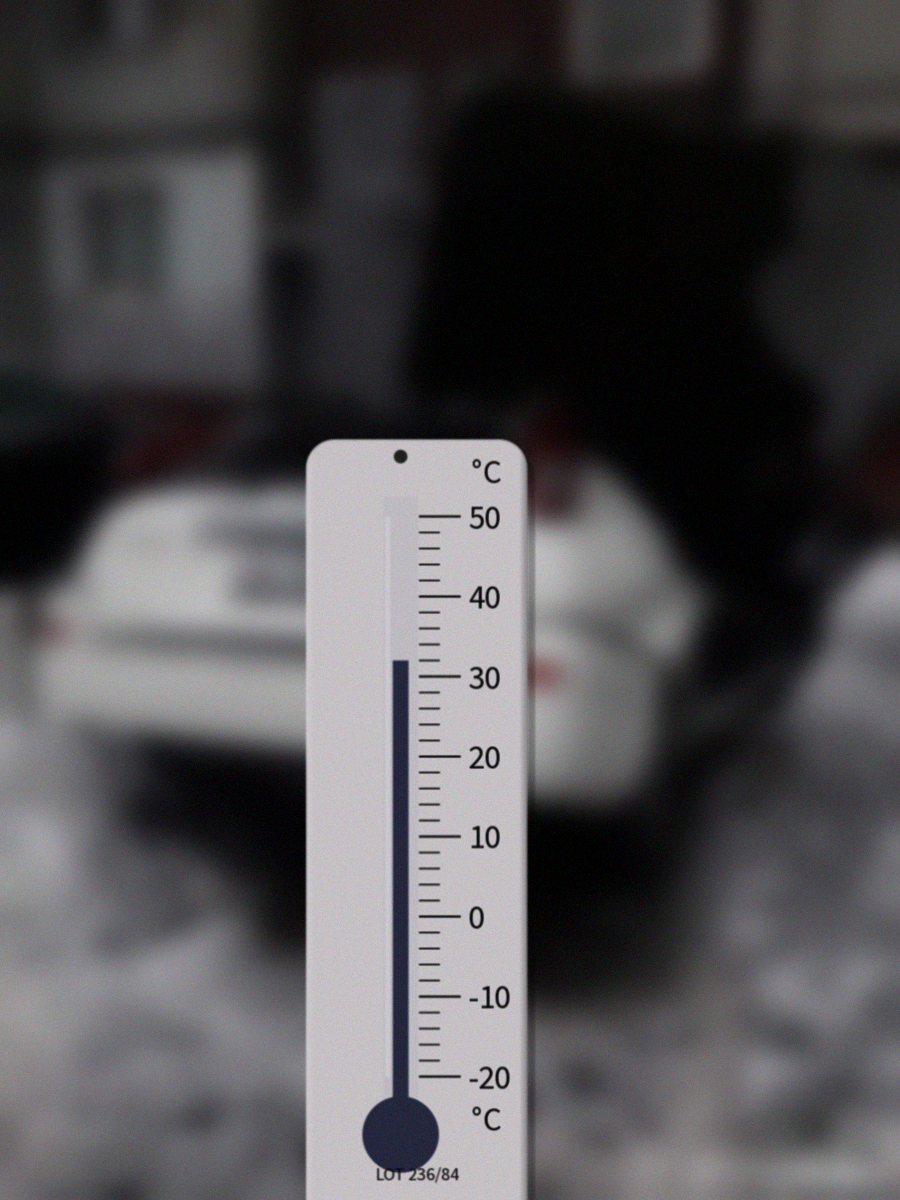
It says value=32 unit=°C
